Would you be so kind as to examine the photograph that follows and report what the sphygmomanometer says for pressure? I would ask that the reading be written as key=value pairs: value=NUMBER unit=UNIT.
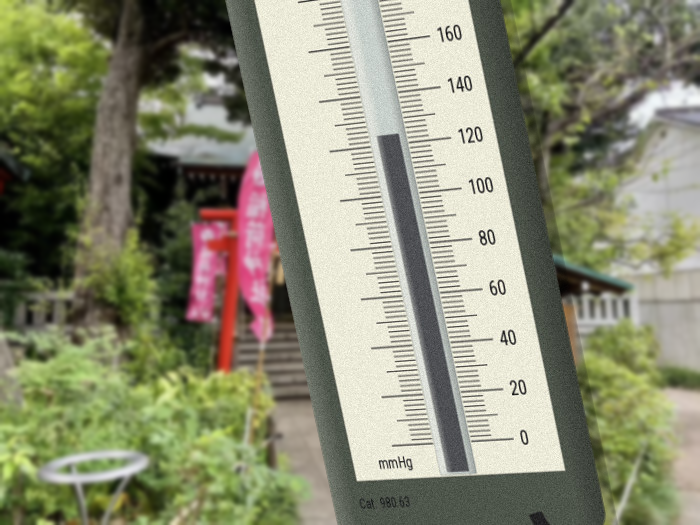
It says value=124 unit=mmHg
